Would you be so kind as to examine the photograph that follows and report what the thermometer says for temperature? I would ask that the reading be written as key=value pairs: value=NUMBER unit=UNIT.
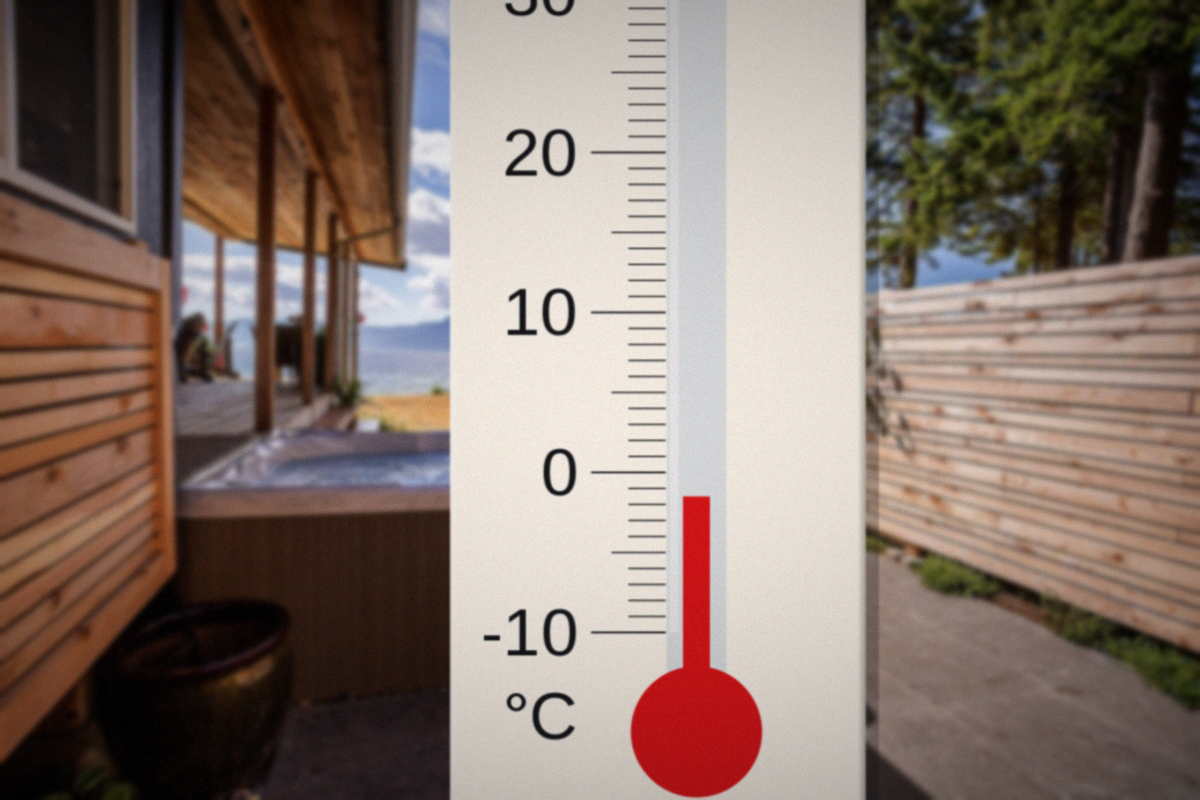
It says value=-1.5 unit=°C
